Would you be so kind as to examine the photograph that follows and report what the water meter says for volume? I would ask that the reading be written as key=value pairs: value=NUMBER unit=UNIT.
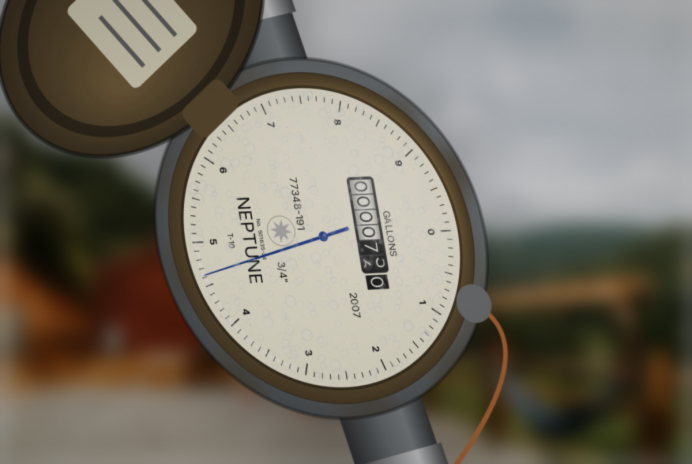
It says value=754.6 unit=gal
